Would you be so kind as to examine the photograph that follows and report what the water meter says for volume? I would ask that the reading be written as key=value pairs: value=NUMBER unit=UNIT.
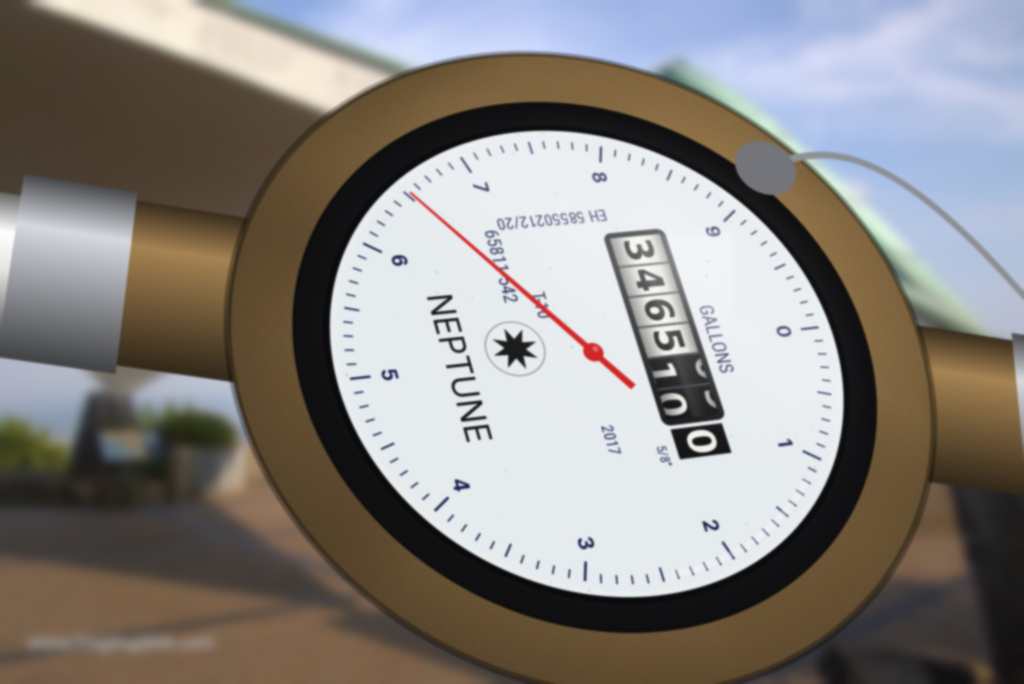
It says value=3465096.5 unit=gal
